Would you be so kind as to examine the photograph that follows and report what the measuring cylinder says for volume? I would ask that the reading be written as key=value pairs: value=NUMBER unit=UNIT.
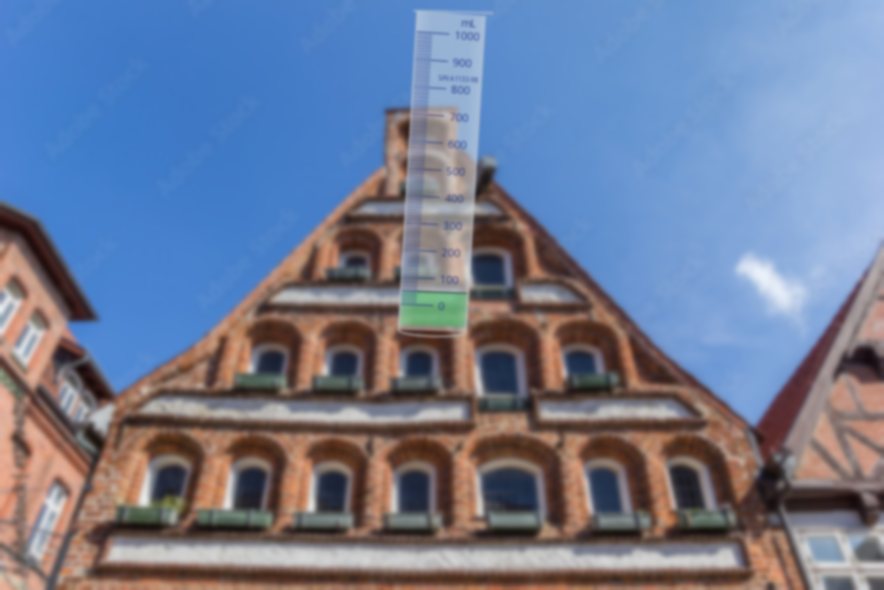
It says value=50 unit=mL
